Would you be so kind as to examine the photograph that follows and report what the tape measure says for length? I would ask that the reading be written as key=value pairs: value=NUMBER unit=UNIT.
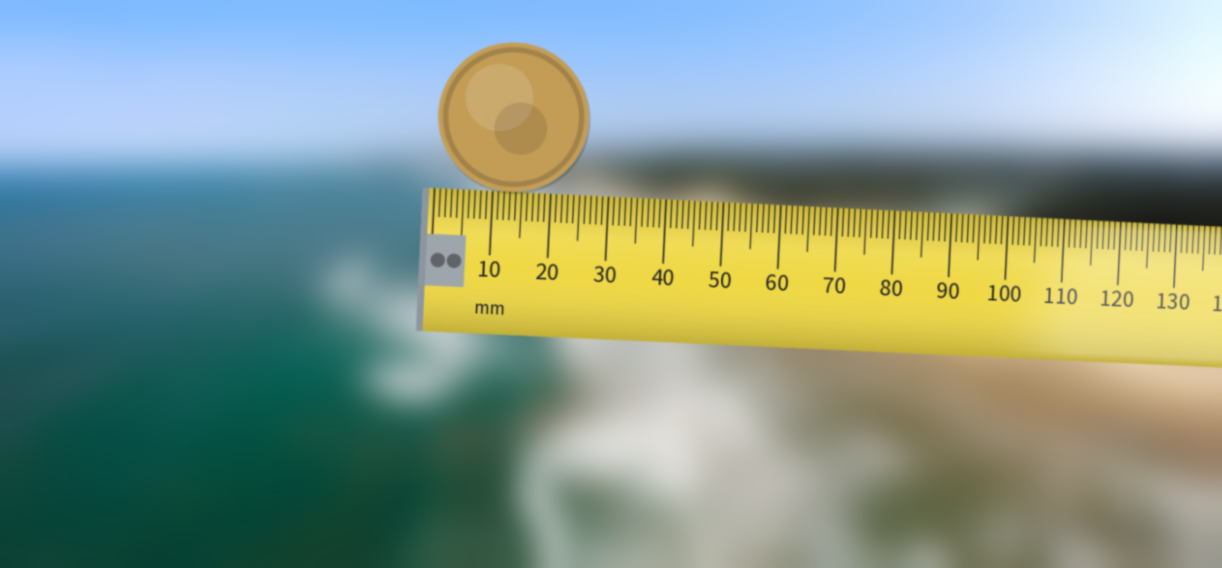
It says value=26 unit=mm
